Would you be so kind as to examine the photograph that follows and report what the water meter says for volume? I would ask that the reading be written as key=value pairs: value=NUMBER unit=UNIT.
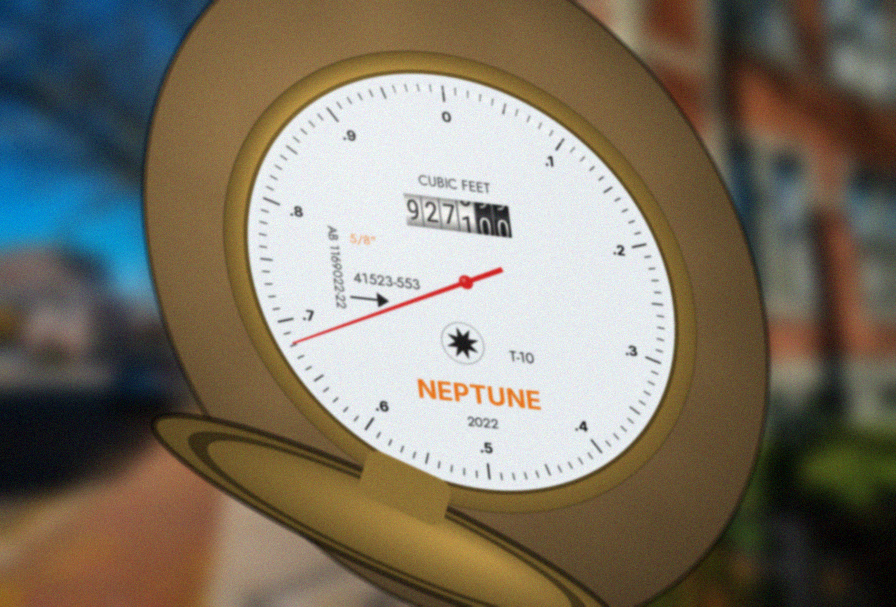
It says value=927099.68 unit=ft³
